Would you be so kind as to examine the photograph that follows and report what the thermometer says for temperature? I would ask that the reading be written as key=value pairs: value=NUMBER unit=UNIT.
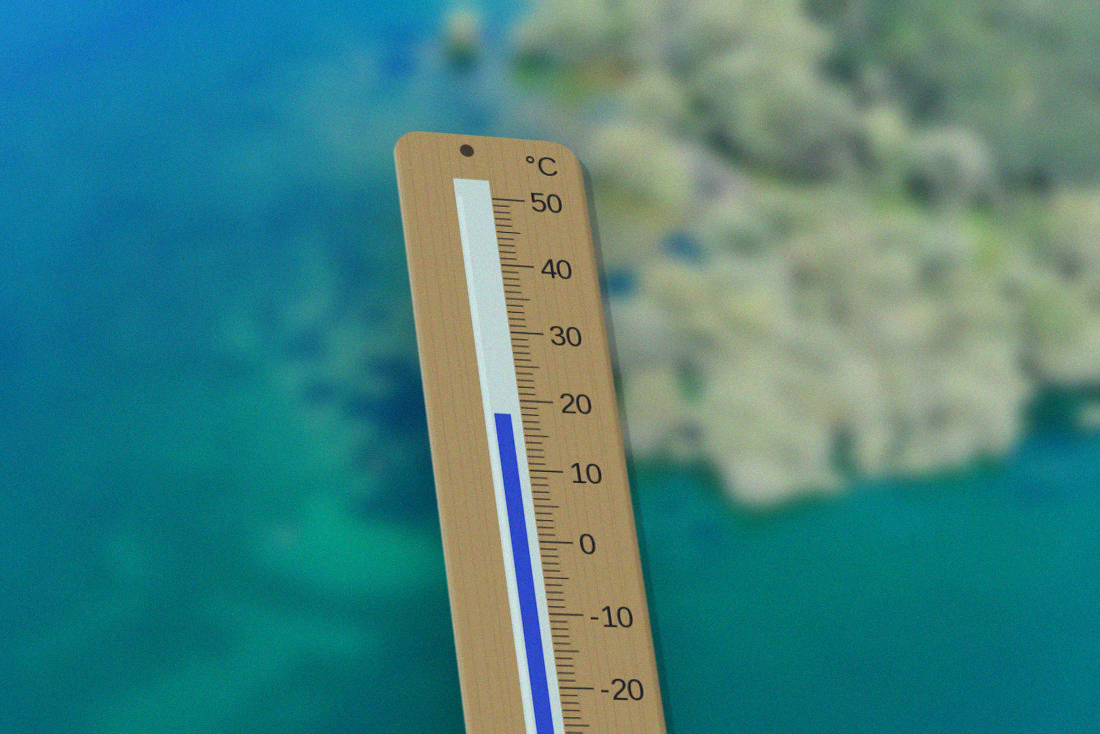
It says value=18 unit=°C
